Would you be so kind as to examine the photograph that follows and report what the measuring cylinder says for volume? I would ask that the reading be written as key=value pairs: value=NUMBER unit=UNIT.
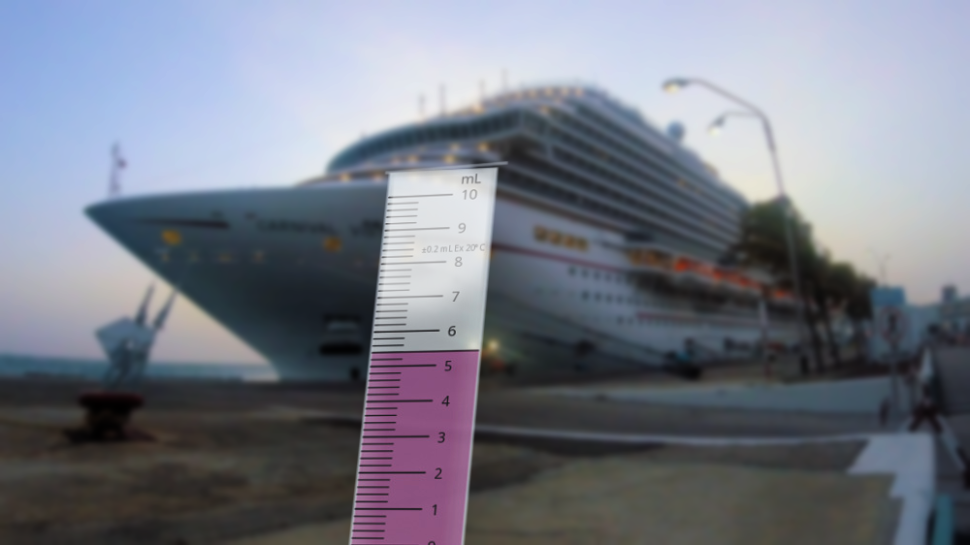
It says value=5.4 unit=mL
